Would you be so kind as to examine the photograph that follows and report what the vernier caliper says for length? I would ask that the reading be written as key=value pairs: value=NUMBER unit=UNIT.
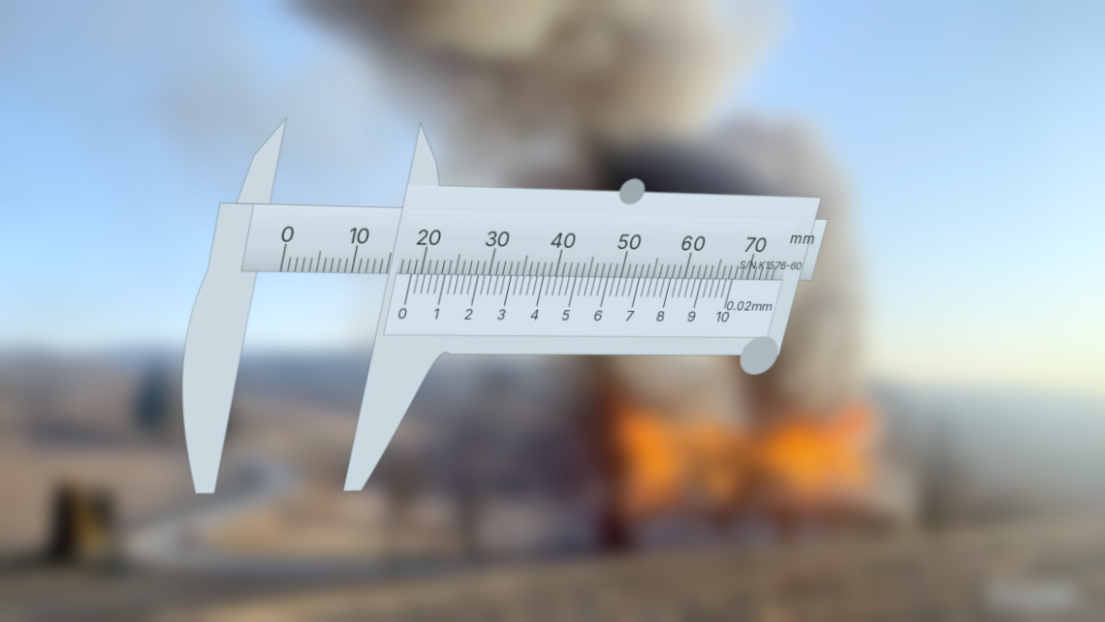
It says value=18.6 unit=mm
